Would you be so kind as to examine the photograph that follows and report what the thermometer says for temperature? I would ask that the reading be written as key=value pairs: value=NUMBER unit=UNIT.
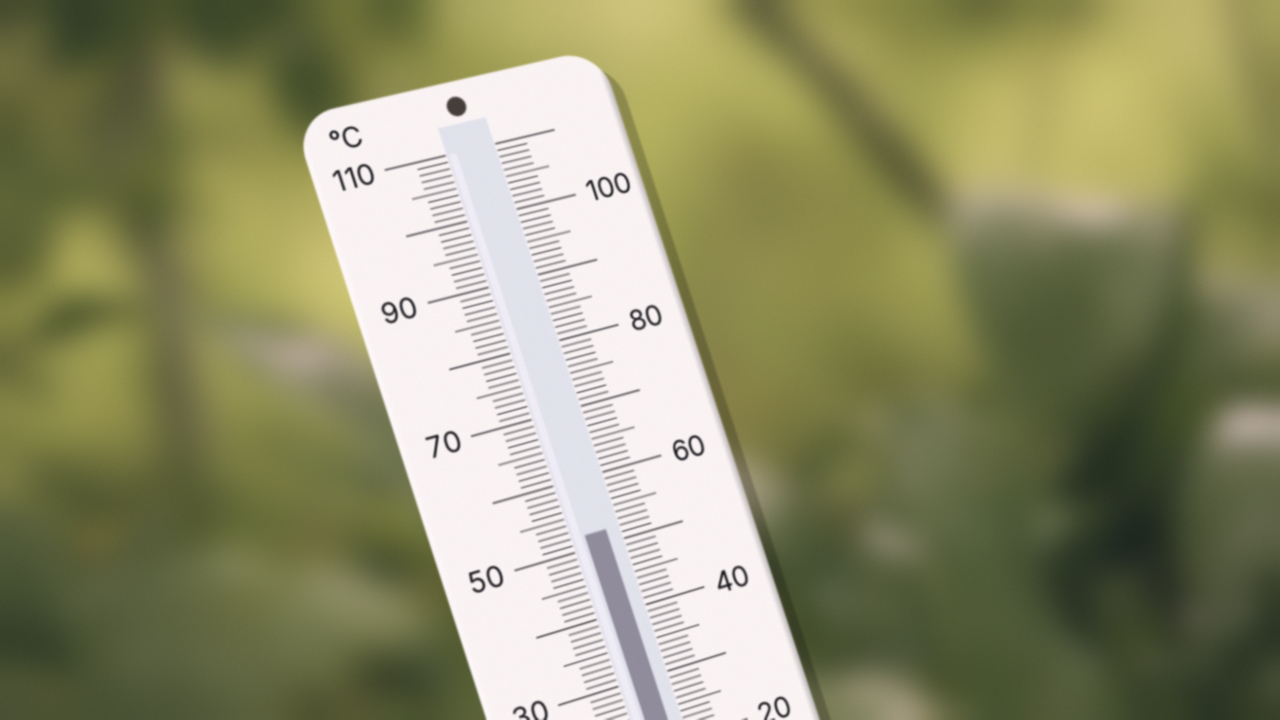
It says value=52 unit=°C
